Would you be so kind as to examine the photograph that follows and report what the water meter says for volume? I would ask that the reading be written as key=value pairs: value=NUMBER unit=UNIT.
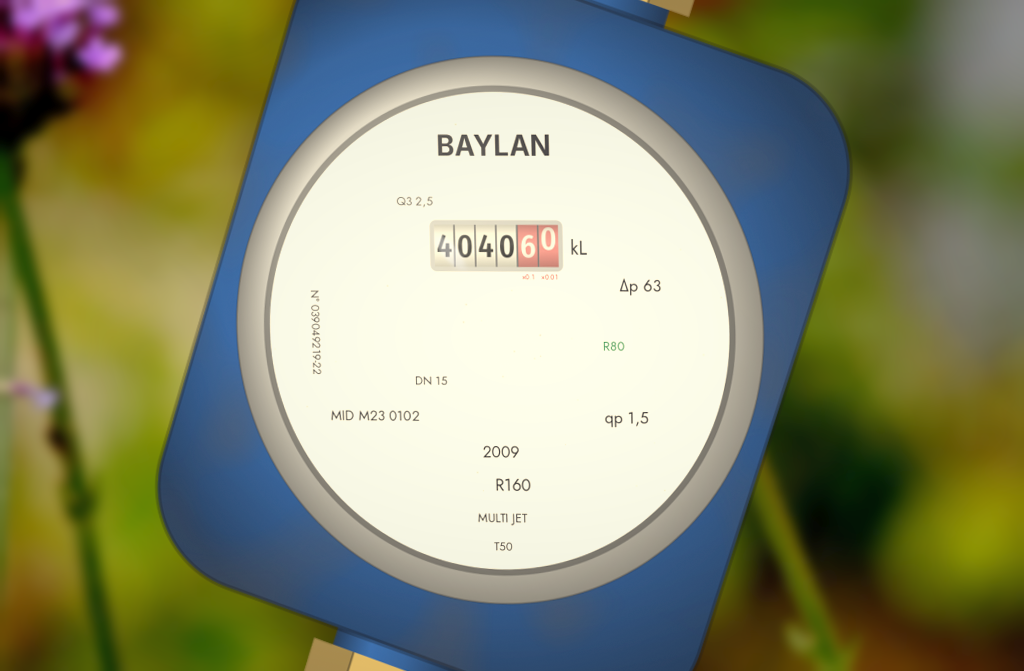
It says value=4040.60 unit=kL
